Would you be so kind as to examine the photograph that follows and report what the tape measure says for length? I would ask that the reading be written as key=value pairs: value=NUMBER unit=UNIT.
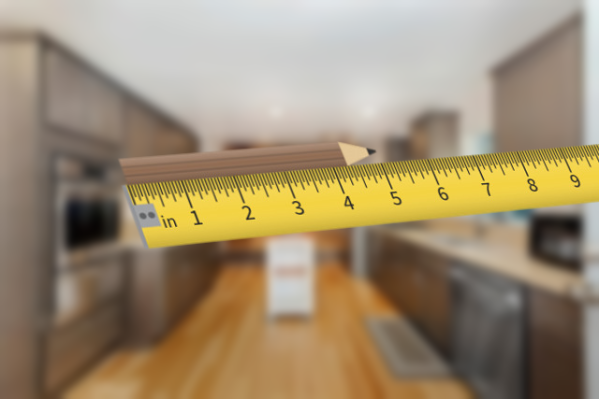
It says value=5 unit=in
